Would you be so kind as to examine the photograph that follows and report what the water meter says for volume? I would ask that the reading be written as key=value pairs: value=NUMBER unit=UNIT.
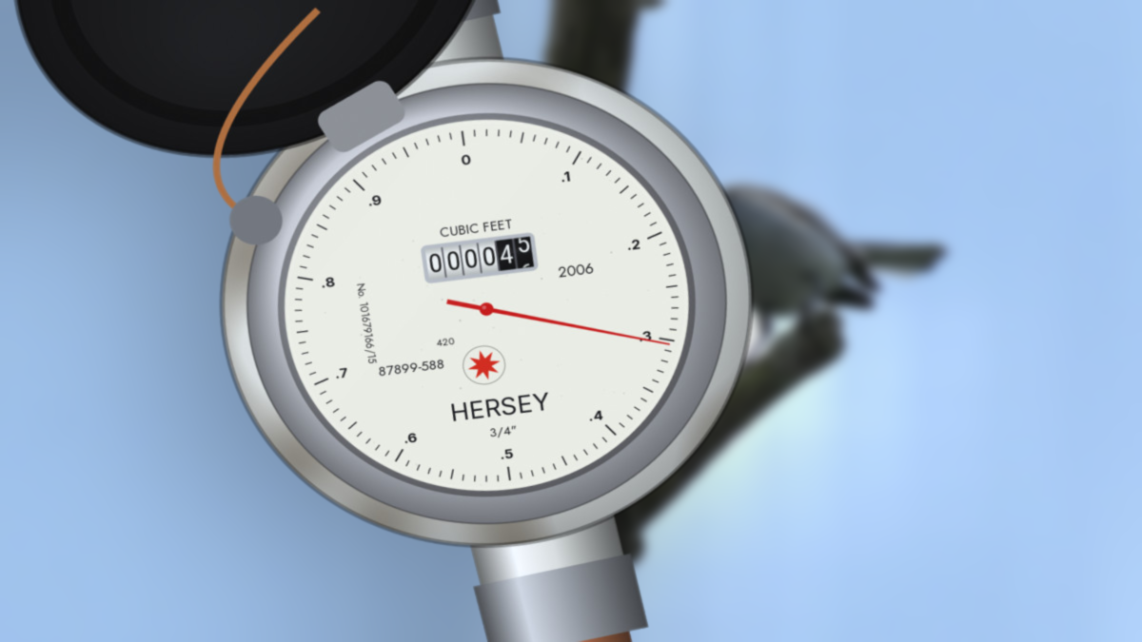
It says value=45.30 unit=ft³
